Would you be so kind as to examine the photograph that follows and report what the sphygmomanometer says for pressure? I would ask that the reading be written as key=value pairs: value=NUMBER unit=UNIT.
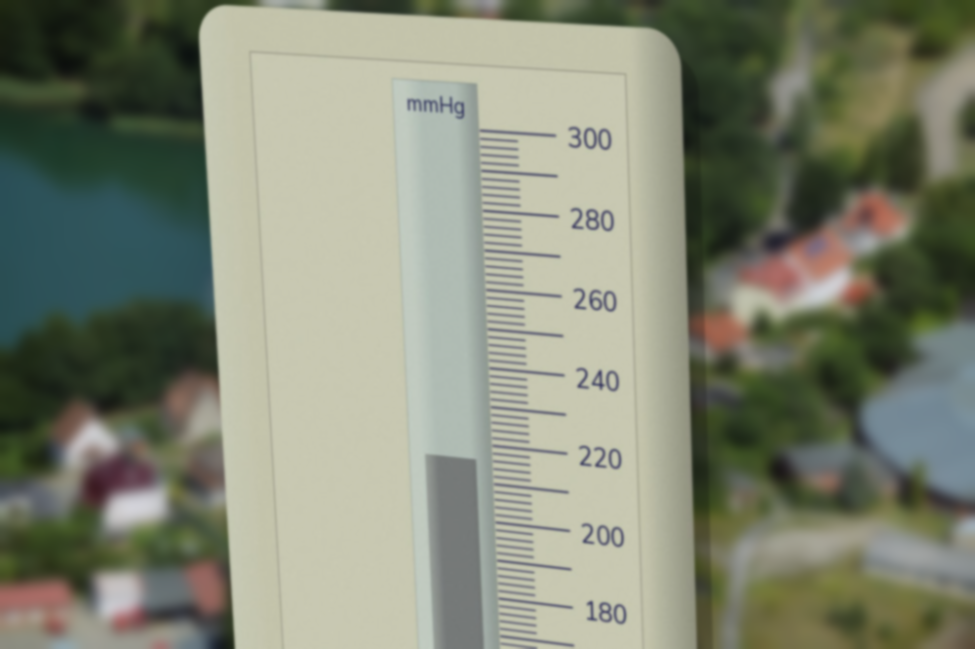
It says value=216 unit=mmHg
